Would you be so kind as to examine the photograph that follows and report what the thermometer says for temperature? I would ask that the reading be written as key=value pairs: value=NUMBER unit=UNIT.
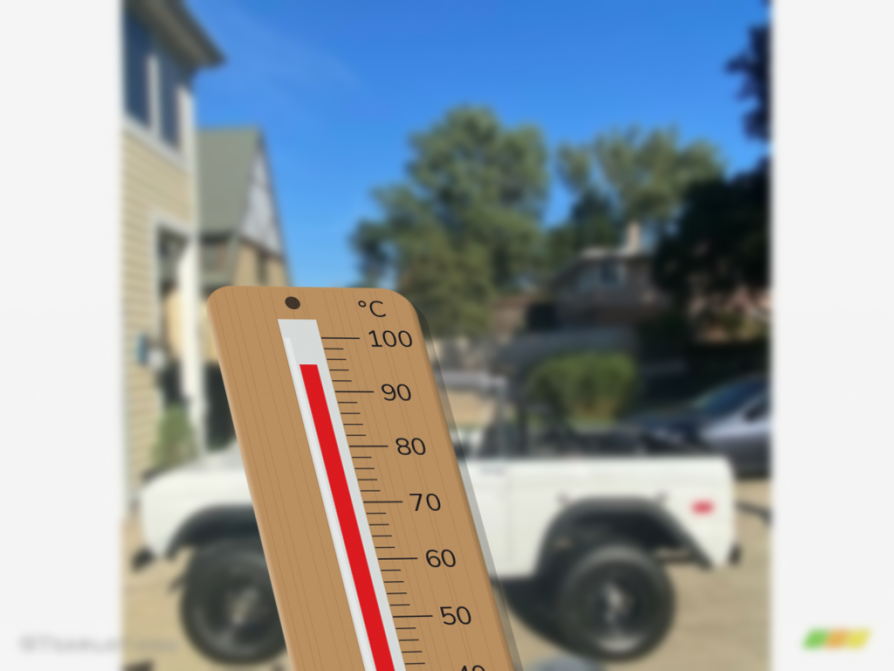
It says value=95 unit=°C
